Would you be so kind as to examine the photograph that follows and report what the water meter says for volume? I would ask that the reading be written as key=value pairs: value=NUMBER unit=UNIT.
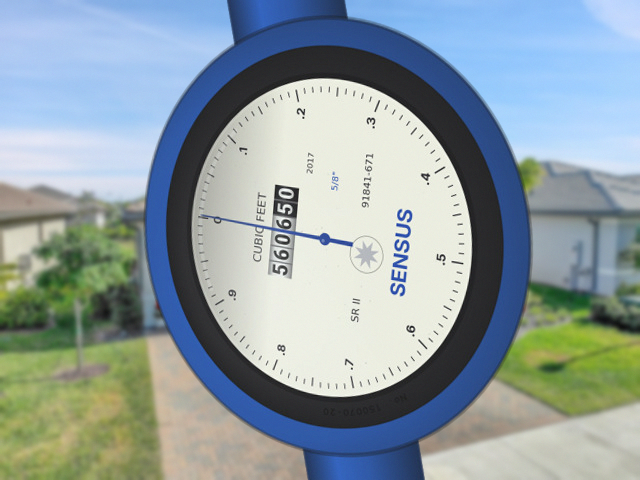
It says value=560650.00 unit=ft³
